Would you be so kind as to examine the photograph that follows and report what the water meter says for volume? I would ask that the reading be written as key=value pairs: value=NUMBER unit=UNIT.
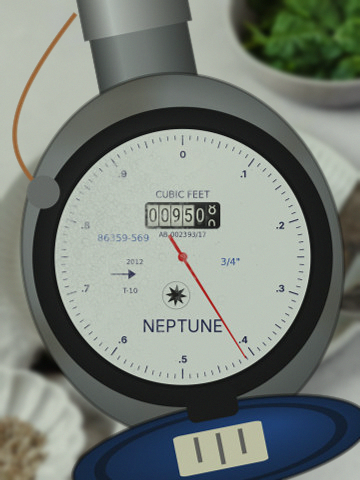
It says value=9508.41 unit=ft³
